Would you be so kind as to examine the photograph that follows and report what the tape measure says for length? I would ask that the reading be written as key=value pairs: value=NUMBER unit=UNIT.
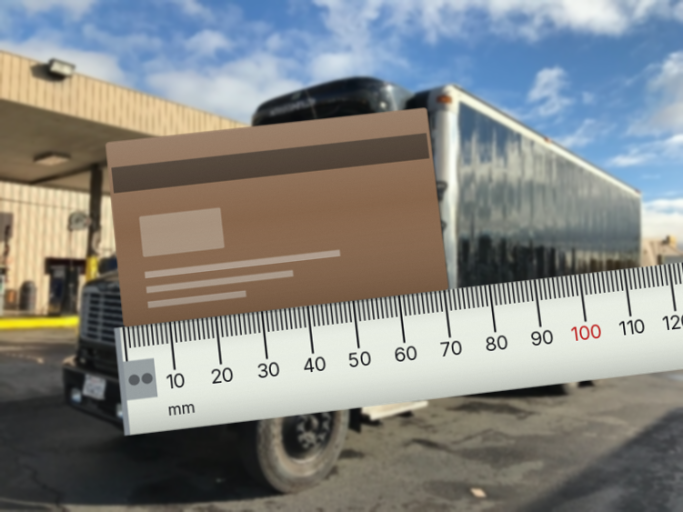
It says value=71 unit=mm
